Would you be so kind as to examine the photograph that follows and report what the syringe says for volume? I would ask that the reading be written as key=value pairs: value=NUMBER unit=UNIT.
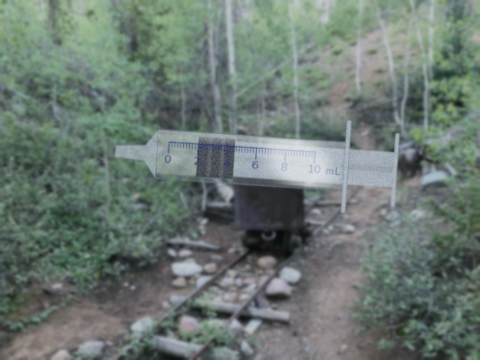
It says value=2 unit=mL
